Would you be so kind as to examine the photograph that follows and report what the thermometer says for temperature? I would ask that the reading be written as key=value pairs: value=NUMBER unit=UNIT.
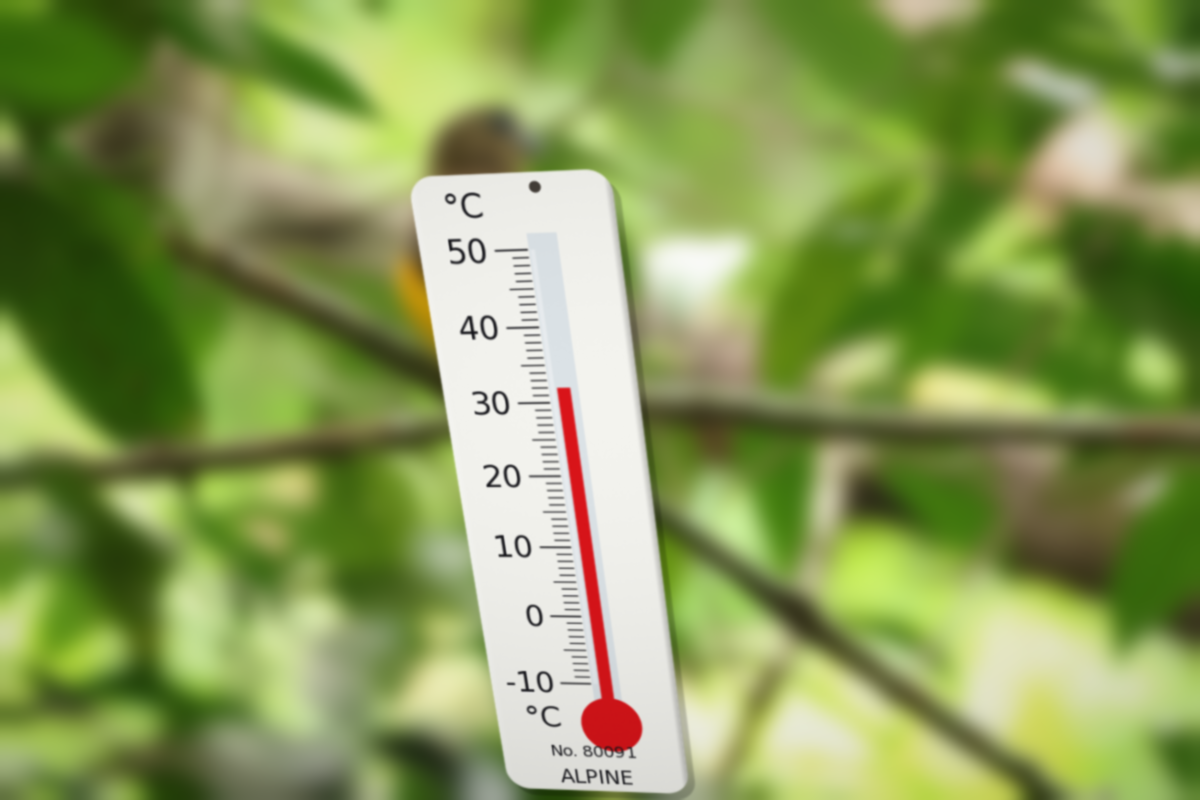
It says value=32 unit=°C
